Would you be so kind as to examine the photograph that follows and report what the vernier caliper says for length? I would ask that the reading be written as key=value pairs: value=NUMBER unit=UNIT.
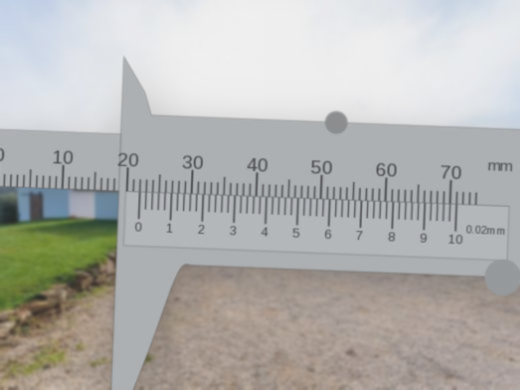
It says value=22.0 unit=mm
